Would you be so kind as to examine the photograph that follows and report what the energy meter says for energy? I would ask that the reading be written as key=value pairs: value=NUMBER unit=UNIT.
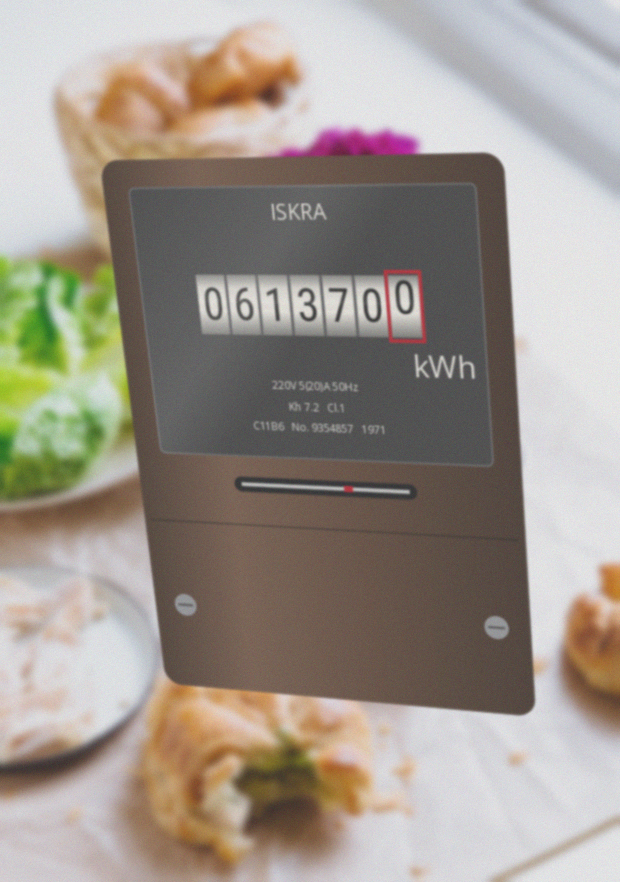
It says value=61370.0 unit=kWh
